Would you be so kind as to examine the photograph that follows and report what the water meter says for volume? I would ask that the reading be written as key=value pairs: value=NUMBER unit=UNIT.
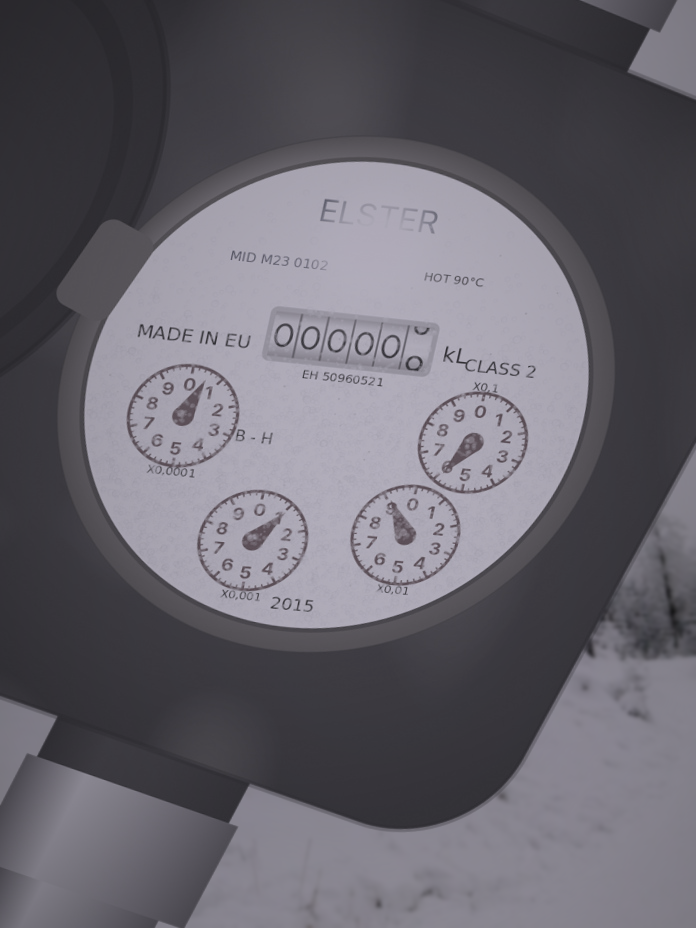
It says value=8.5910 unit=kL
